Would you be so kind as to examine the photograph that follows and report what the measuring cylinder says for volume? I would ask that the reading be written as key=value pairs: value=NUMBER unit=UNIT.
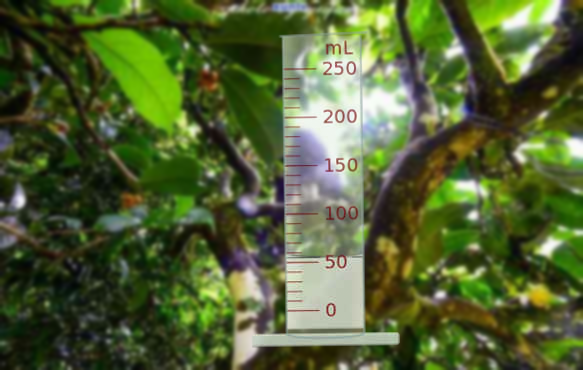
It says value=55 unit=mL
